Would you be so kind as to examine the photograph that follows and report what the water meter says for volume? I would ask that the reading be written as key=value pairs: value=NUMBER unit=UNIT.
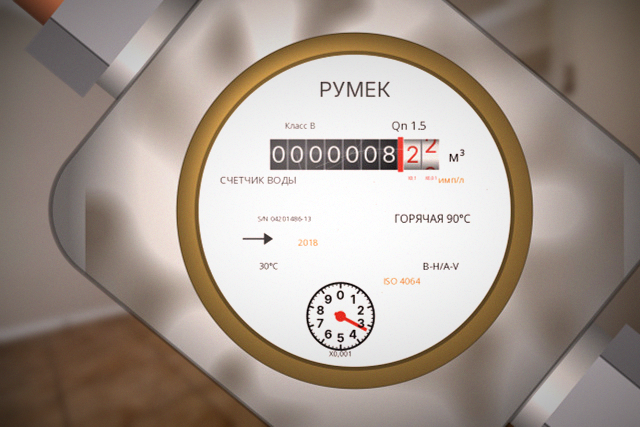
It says value=8.223 unit=m³
